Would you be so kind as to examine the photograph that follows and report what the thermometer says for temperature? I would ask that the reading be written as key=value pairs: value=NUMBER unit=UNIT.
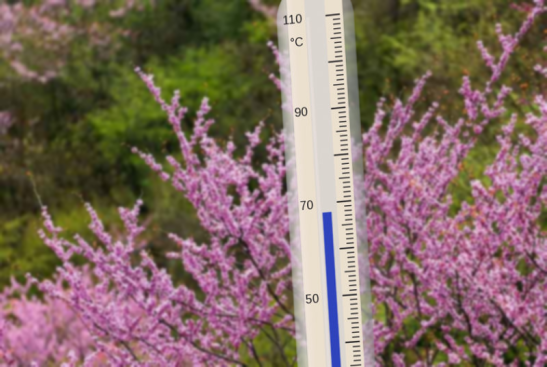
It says value=68 unit=°C
